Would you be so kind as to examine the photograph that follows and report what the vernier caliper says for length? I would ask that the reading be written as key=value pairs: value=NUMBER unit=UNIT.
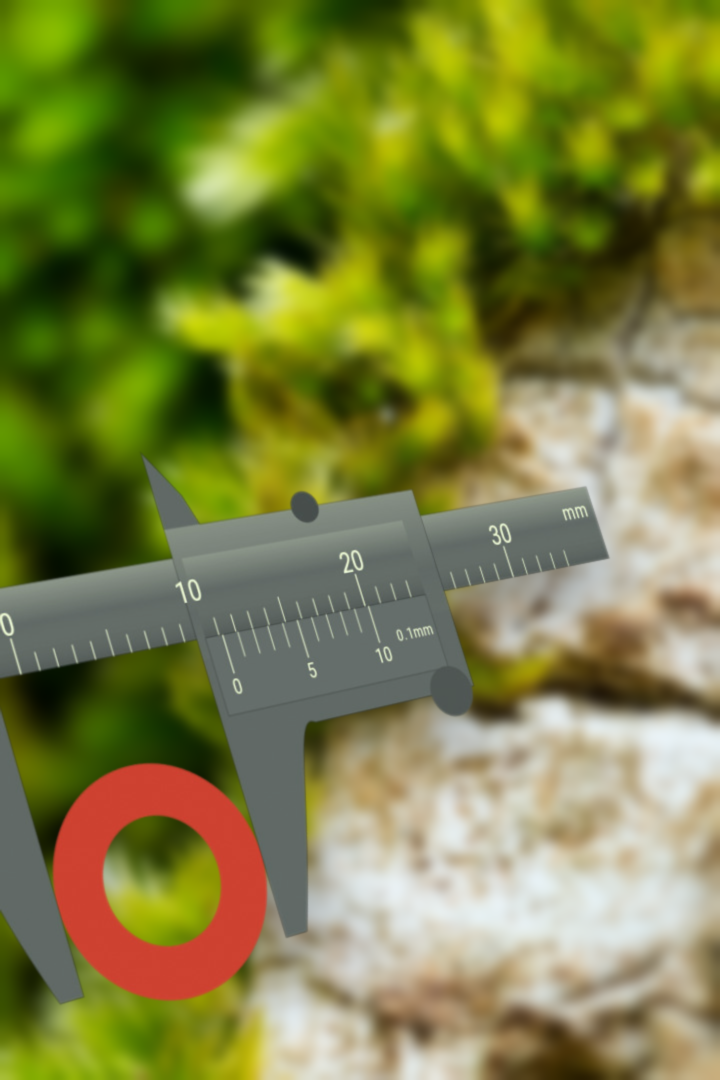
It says value=11.2 unit=mm
